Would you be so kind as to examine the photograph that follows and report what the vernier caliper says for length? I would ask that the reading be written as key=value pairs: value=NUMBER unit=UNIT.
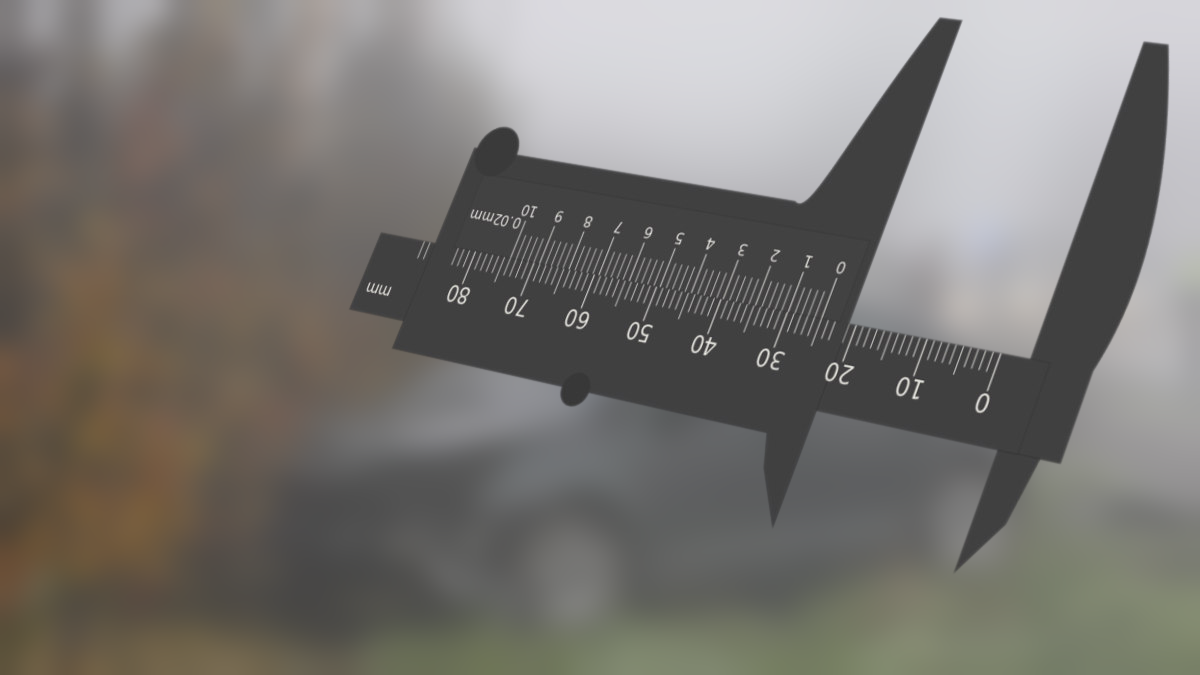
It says value=25.0 unit=mm
